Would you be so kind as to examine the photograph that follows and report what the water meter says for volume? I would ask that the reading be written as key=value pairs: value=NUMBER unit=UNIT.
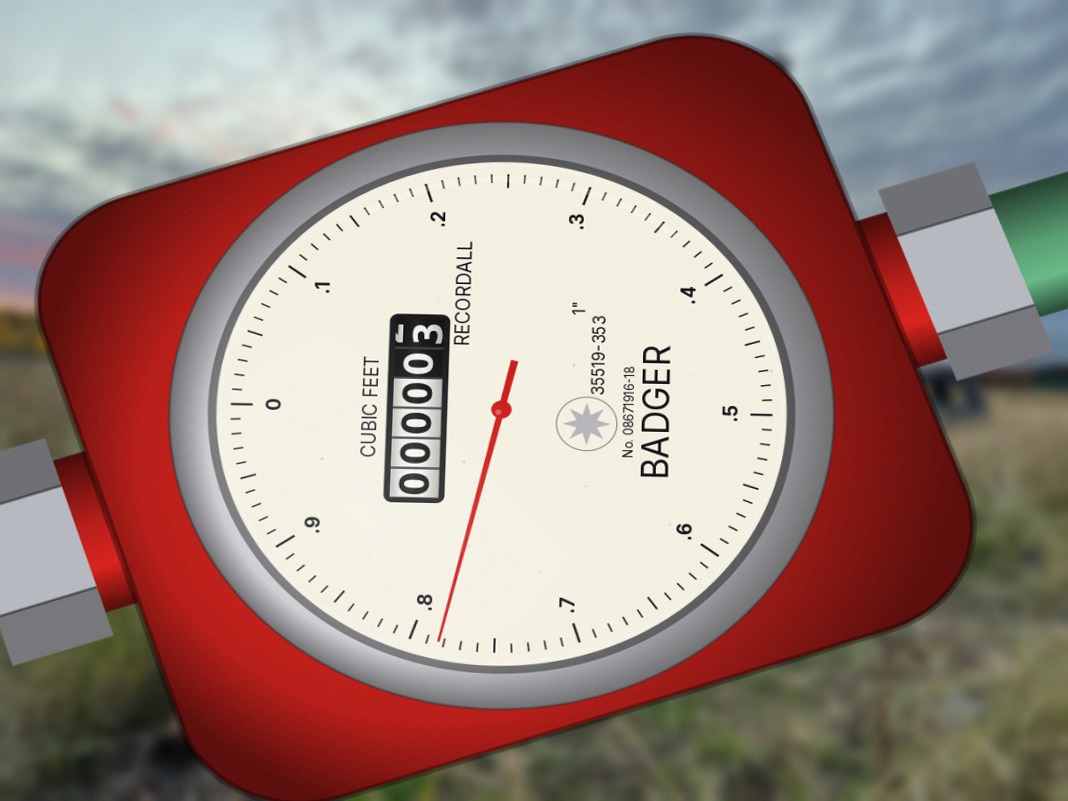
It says value=2.78 unit=ft³
